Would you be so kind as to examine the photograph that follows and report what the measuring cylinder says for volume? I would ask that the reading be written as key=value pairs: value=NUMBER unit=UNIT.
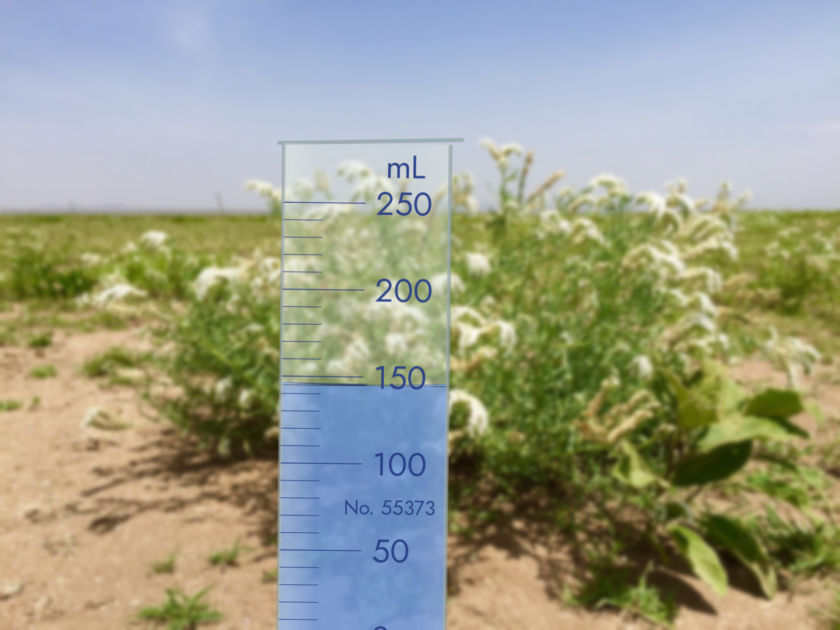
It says value=145 unit=mL
